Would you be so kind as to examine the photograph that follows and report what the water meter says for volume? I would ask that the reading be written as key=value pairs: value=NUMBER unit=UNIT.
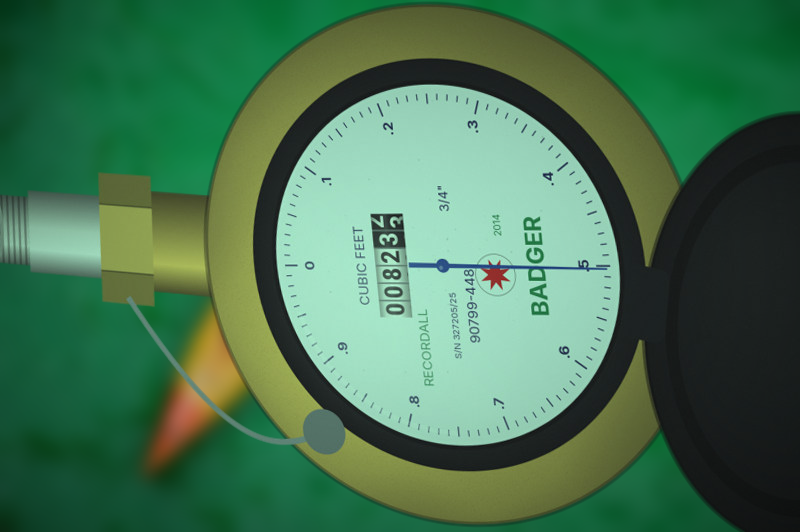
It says value=8232.50 unit=ft³
